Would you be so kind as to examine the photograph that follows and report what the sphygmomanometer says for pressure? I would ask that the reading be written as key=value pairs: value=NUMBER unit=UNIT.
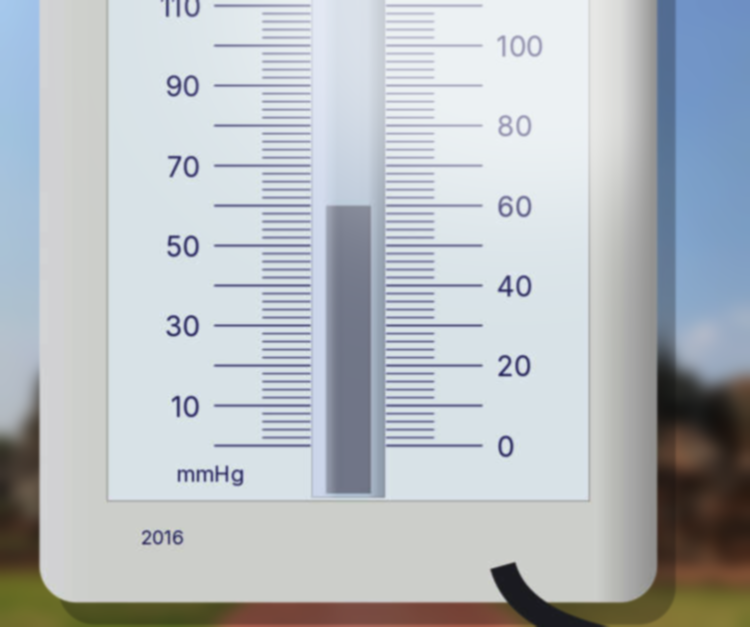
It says value=60 unit=mmHg
